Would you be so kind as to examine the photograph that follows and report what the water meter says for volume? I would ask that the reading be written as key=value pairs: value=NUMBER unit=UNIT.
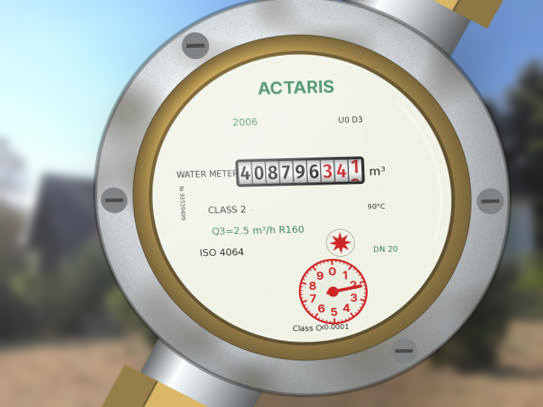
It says value=408796.3412 unit=m³
